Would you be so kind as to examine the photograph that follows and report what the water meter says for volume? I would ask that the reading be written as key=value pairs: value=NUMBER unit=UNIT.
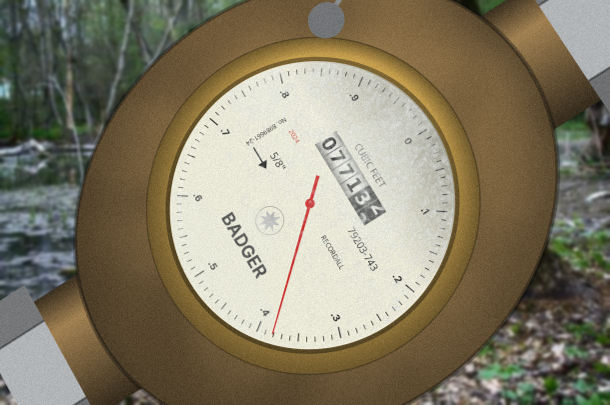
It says value=77132.38 unit=ft³
